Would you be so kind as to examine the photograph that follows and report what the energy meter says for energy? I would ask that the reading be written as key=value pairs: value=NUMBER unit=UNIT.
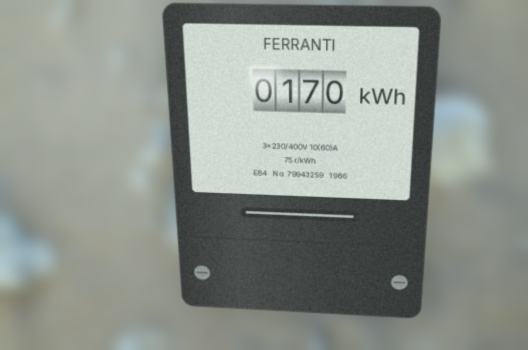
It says value=170 unit=kWh
